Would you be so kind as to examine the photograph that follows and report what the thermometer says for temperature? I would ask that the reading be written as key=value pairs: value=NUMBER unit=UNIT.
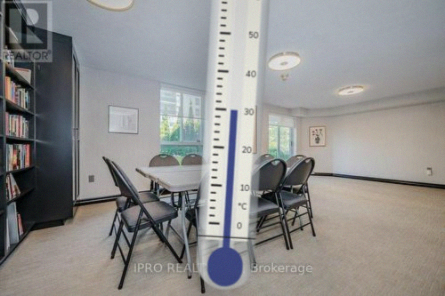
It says value=30 unit=°C
